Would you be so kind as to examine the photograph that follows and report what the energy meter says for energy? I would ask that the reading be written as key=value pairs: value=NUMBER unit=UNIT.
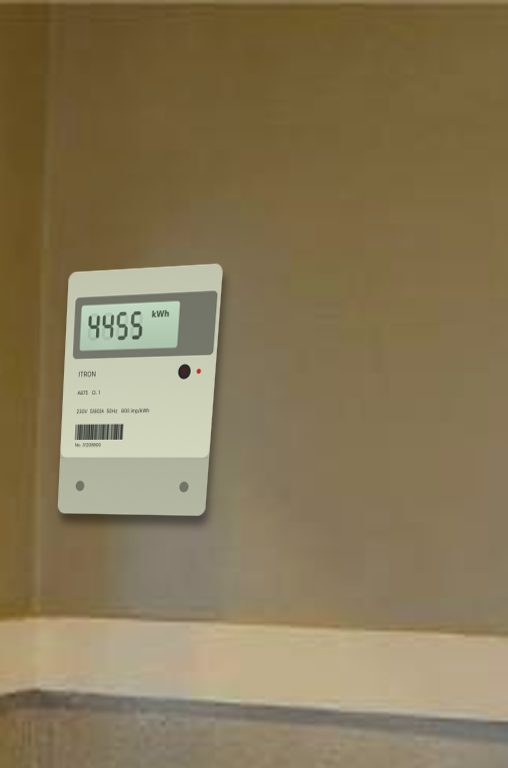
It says value=4455 unit=kWh
